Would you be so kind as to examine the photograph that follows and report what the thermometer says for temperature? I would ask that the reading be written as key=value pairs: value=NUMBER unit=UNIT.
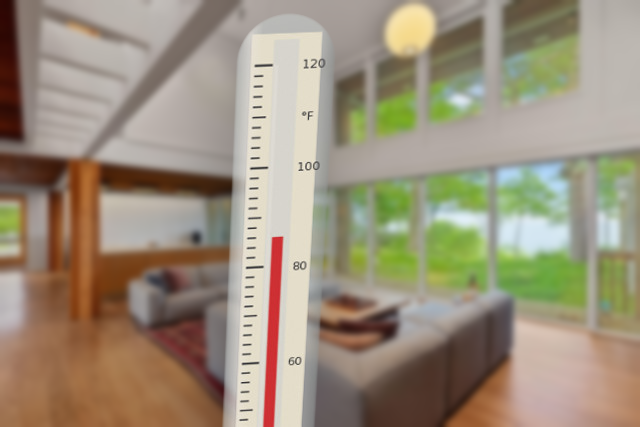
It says value=86 unit=°F
